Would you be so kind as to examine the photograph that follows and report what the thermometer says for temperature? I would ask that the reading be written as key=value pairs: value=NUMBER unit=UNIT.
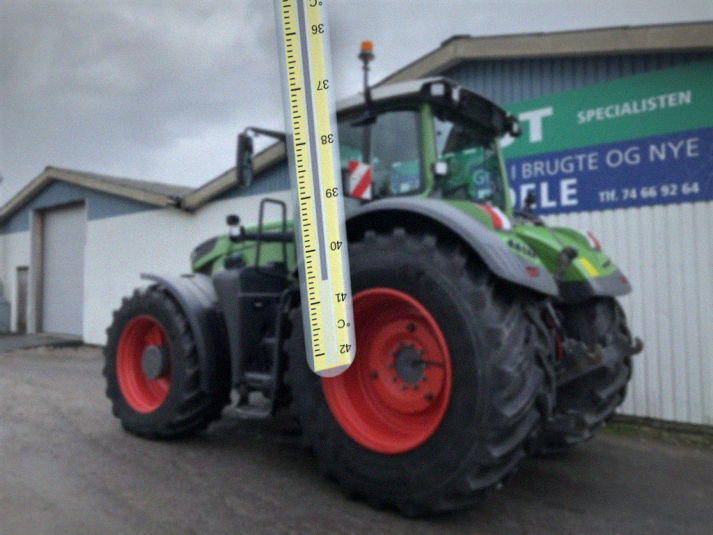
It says value=40.6 unit=°C
